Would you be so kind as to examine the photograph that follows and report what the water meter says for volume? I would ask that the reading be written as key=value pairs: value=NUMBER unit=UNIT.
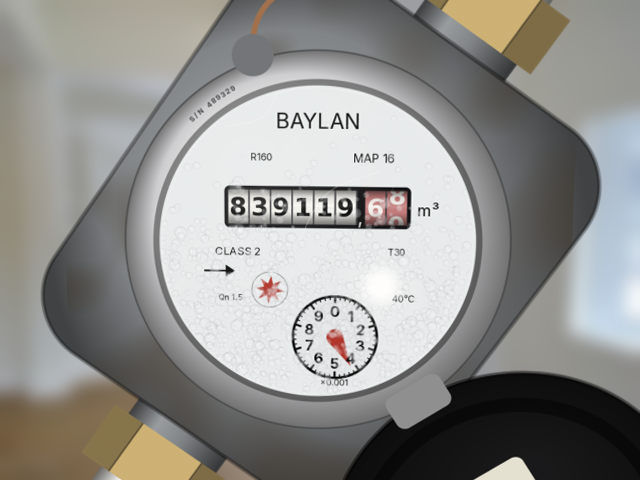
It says value=839119.684 unit=m³
